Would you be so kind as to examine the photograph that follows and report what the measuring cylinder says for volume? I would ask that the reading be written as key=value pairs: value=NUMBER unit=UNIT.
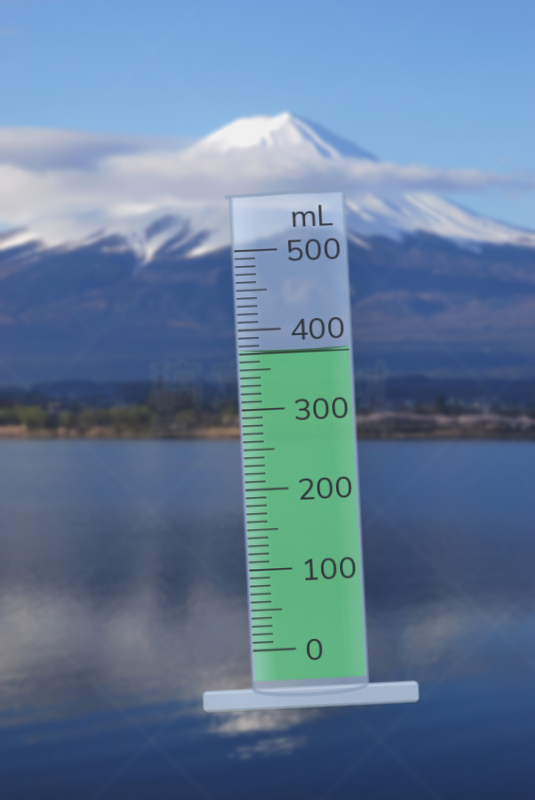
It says value=370 unit=mL
